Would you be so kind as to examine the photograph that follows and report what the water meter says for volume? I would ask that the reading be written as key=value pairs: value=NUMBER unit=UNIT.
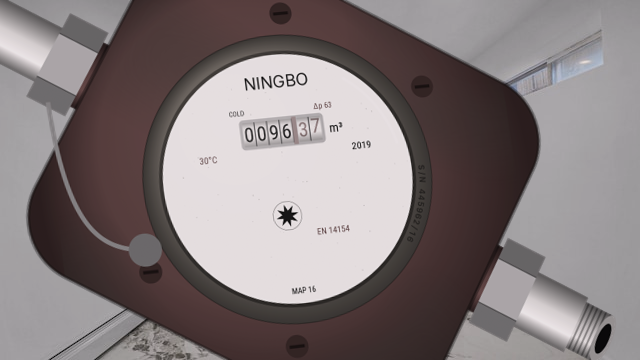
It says value=96.37 unit=m³
